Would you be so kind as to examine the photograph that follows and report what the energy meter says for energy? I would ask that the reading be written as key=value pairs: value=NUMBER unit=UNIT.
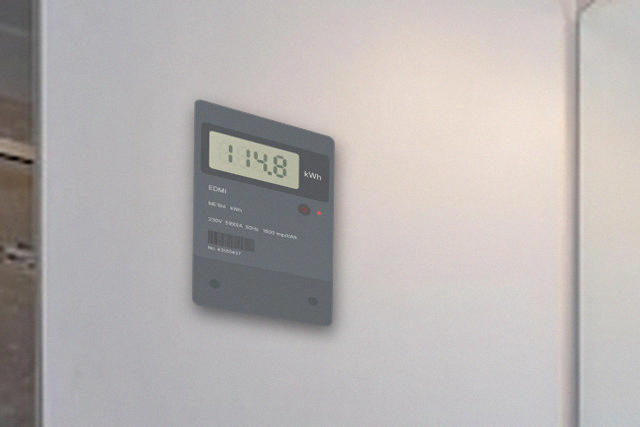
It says value=114.8 unit=kWh
